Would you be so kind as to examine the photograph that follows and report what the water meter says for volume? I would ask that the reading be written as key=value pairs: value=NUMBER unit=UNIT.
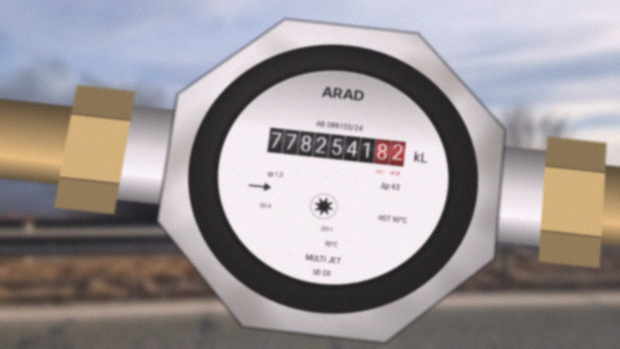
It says value=7782541.82 unit=kL
